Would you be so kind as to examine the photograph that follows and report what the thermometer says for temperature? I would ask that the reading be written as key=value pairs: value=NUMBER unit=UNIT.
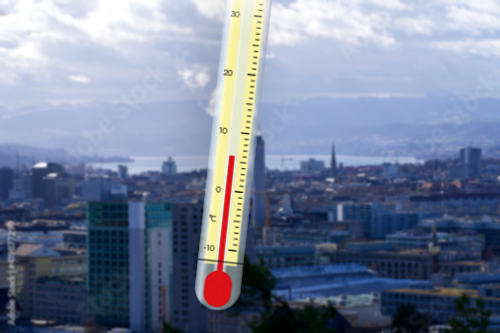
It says value=6 unit=°C
